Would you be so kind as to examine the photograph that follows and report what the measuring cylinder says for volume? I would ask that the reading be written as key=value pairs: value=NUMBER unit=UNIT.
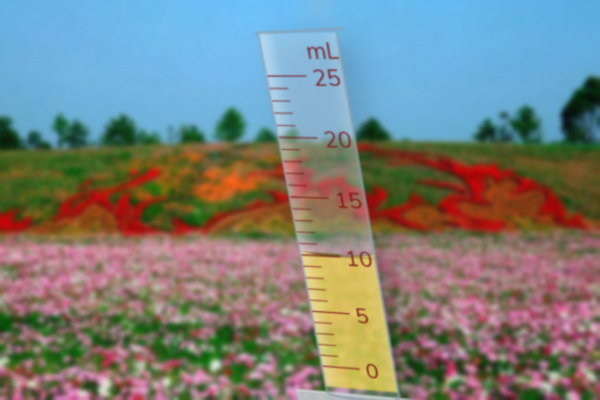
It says value=10 unit=mL
